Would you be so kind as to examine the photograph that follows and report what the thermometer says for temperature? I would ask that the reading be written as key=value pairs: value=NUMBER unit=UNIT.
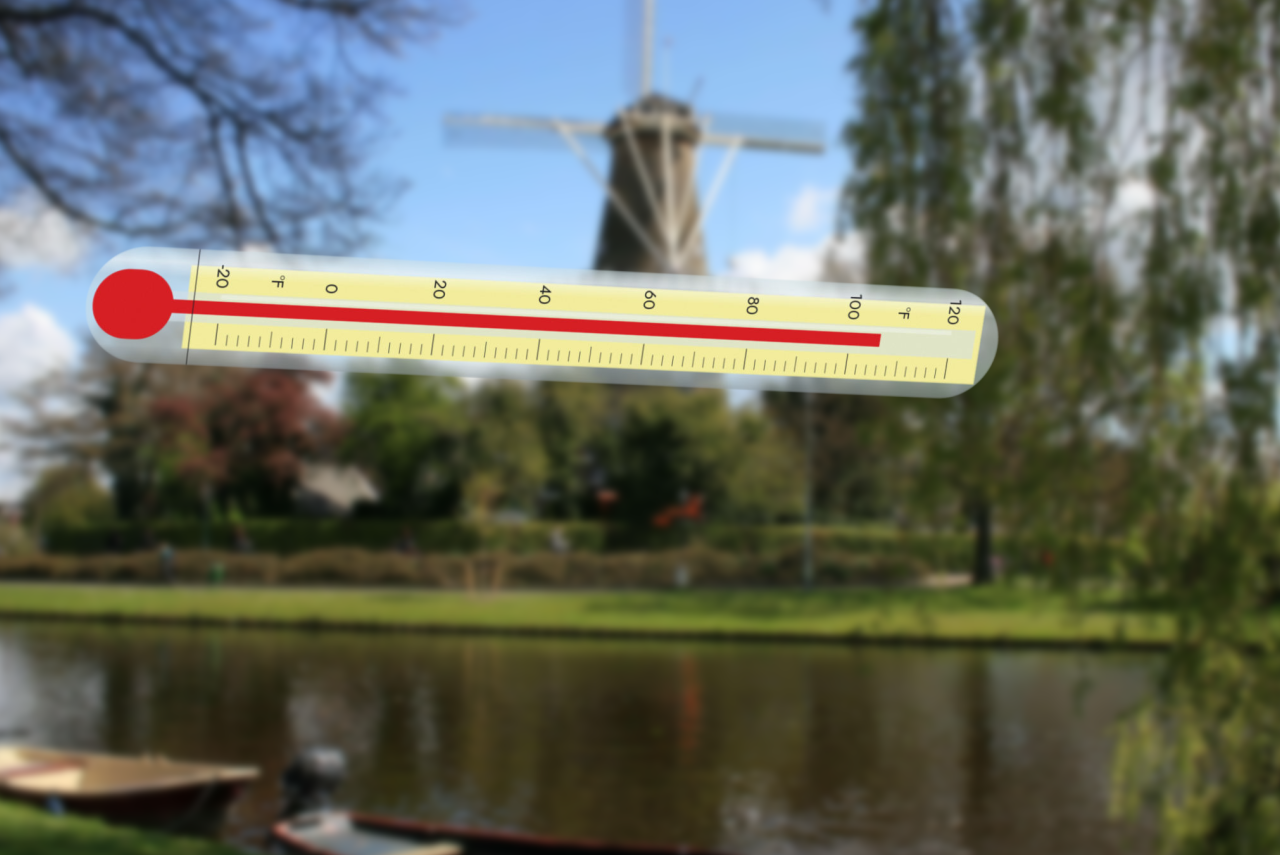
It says value=106 unit=°F
